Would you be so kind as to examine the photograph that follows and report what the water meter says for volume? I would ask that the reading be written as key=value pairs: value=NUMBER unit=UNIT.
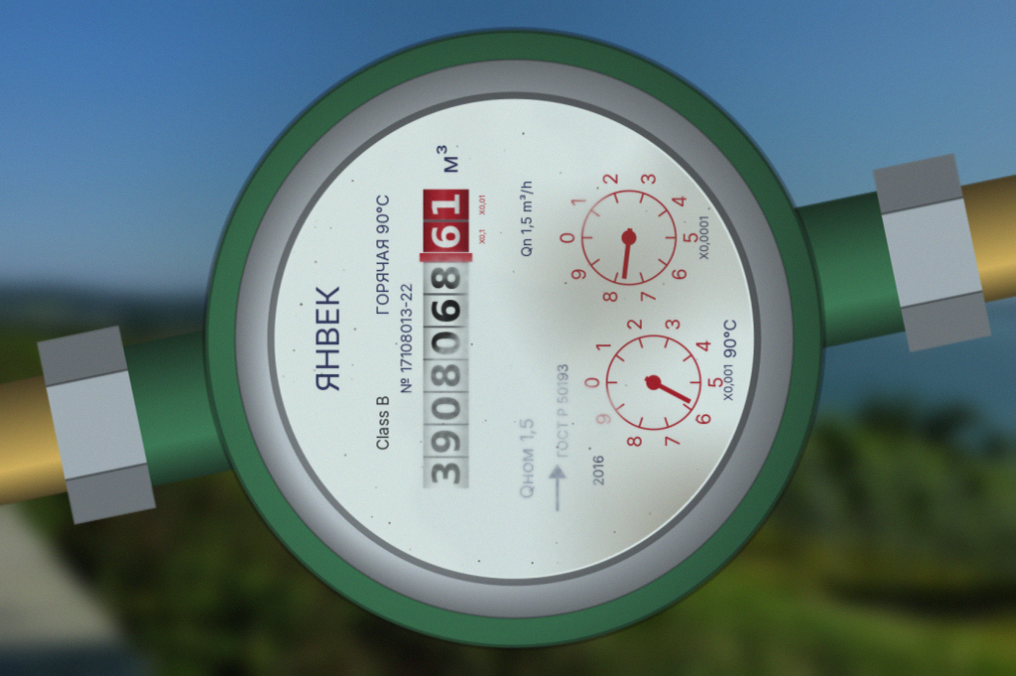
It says value=3908068.6157 unit=m³
